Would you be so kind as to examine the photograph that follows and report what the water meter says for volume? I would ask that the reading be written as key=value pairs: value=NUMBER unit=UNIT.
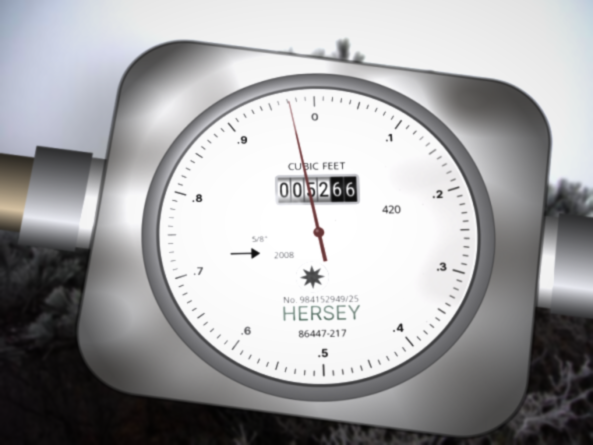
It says value=5265.97 unit=ft³
